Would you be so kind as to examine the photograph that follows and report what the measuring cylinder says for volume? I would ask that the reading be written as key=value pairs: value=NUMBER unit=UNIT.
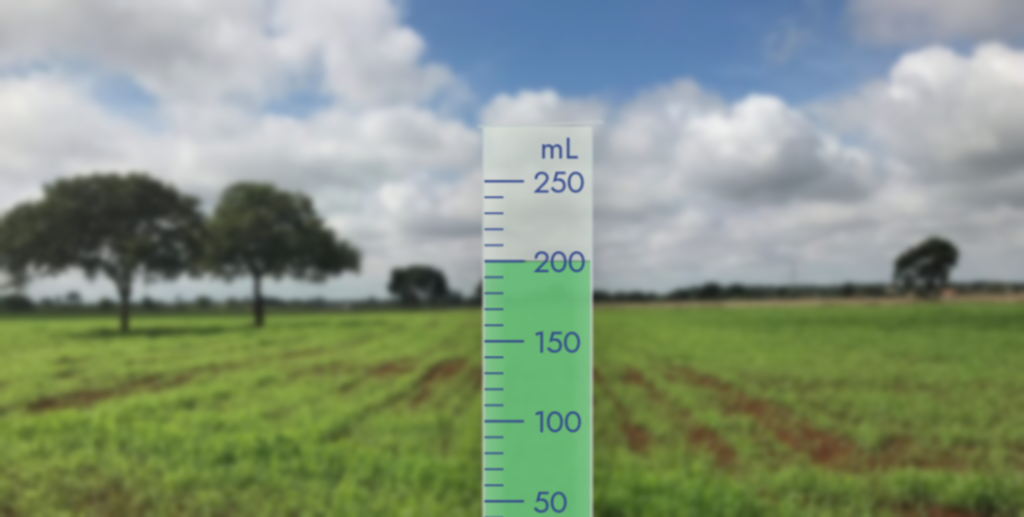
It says value=200 unit=mL
